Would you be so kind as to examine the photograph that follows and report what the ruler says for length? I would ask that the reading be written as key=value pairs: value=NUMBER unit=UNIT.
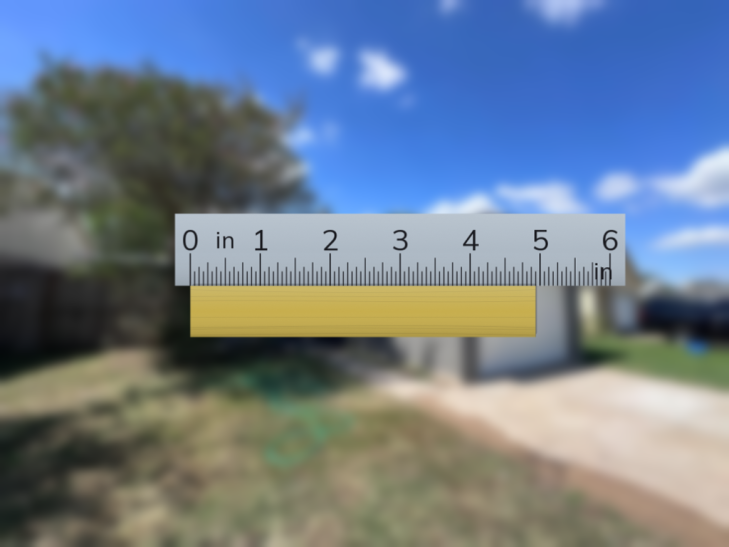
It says value=4.9375 unit=in
